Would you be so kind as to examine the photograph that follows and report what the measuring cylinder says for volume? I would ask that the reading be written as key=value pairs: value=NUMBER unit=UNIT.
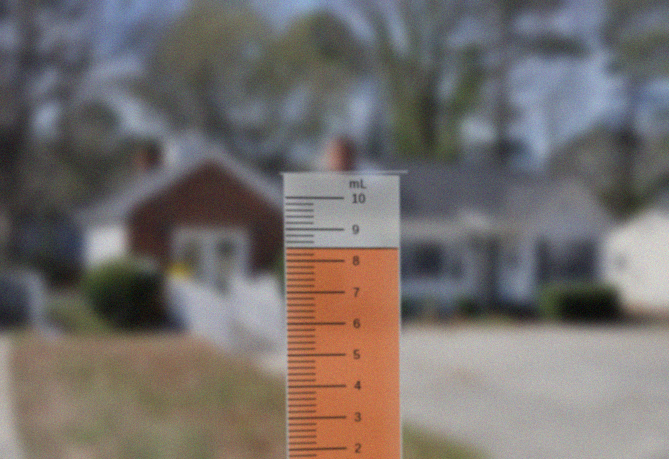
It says value=8.4 unit=mL
